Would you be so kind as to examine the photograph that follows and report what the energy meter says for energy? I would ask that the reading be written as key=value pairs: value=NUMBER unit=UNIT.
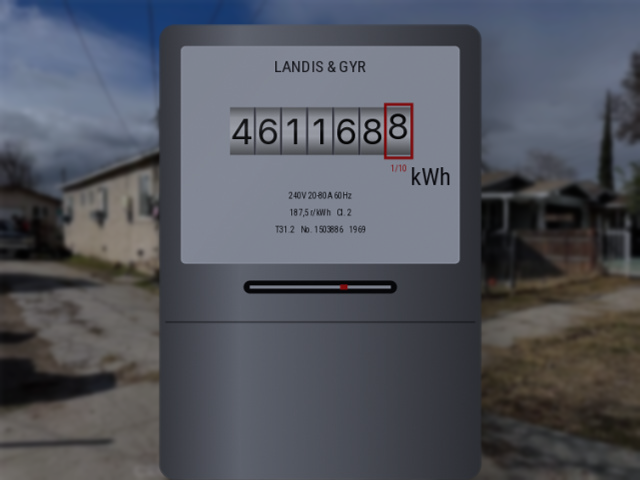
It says value=461168.8 unit=kWh
